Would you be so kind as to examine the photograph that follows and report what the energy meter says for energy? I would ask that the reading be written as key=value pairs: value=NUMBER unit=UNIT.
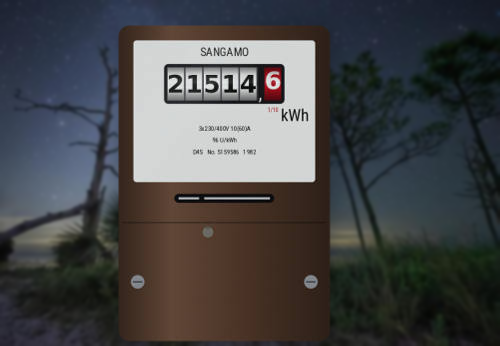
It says value=21514.6 unit=kWh
